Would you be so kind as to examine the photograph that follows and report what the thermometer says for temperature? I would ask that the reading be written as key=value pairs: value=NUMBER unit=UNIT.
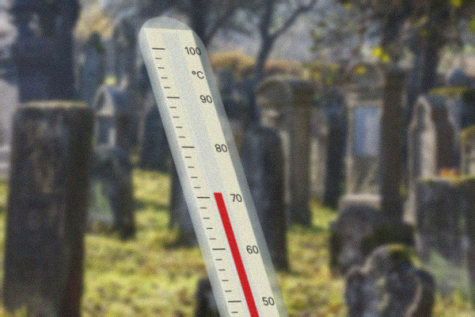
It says value=71 unit=°C
